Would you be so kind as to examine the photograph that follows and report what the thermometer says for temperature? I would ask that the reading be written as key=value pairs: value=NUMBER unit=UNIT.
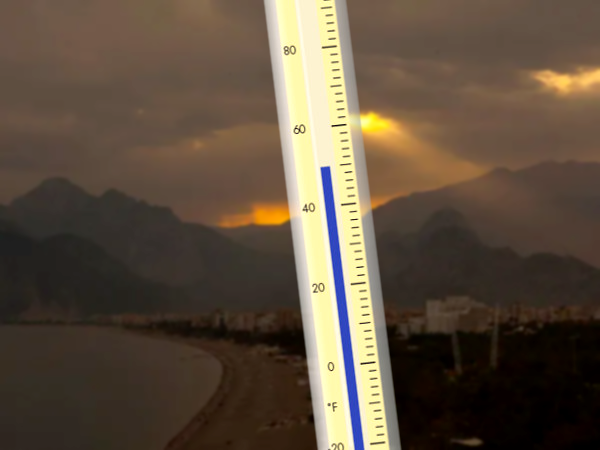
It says value=50 unit=°F
